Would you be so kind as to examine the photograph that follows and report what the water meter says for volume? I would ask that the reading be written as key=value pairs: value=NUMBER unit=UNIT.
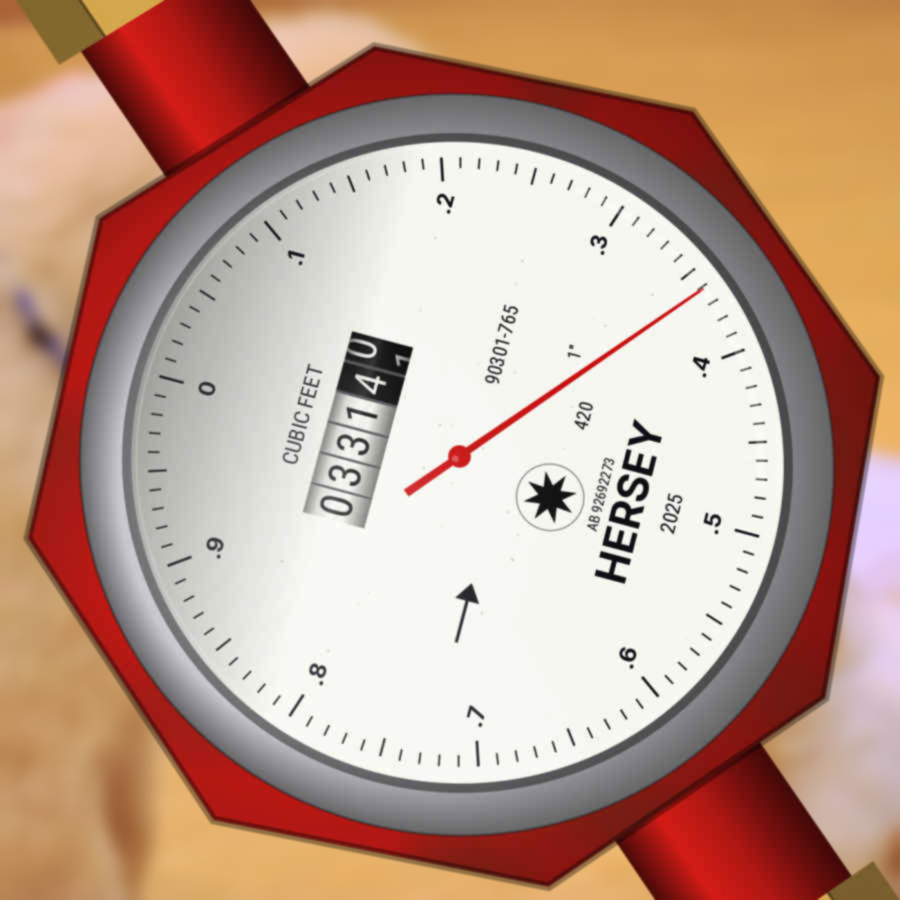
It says value=33140.36 unit=ft³
